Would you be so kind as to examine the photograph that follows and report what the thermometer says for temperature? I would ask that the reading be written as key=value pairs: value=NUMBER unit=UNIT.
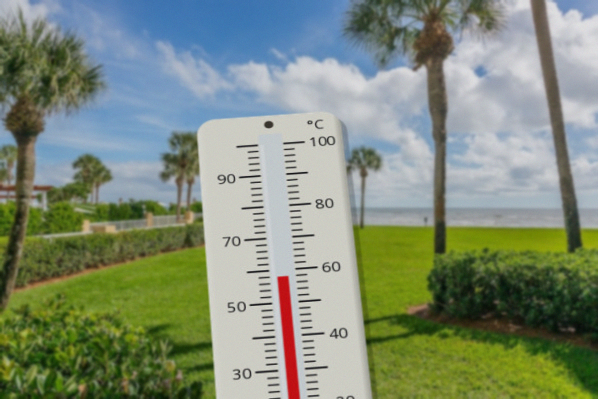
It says value=58 unit=°C
